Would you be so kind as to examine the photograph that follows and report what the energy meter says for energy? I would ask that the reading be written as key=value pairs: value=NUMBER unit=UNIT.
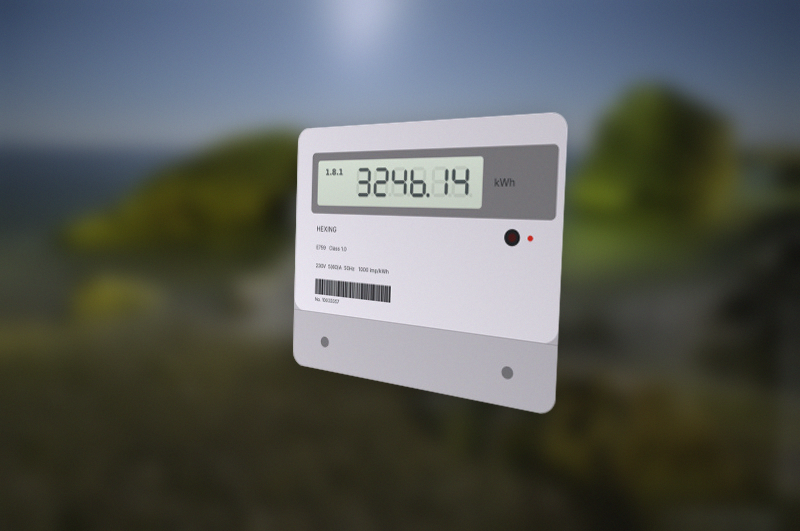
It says value=3246.14 unit=kWh
